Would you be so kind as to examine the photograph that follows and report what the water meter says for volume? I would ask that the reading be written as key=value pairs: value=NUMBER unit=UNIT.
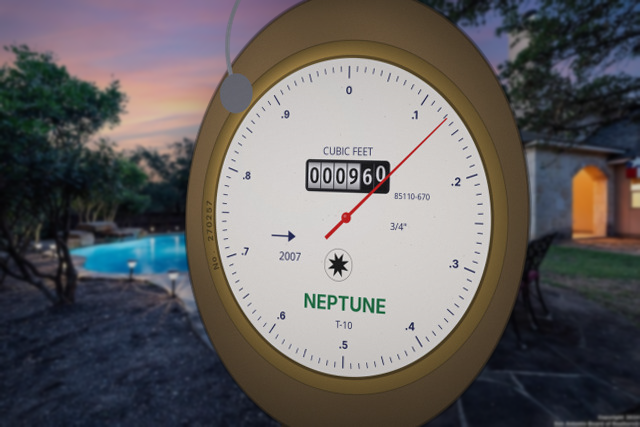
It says value=960.13 unit=ft³
